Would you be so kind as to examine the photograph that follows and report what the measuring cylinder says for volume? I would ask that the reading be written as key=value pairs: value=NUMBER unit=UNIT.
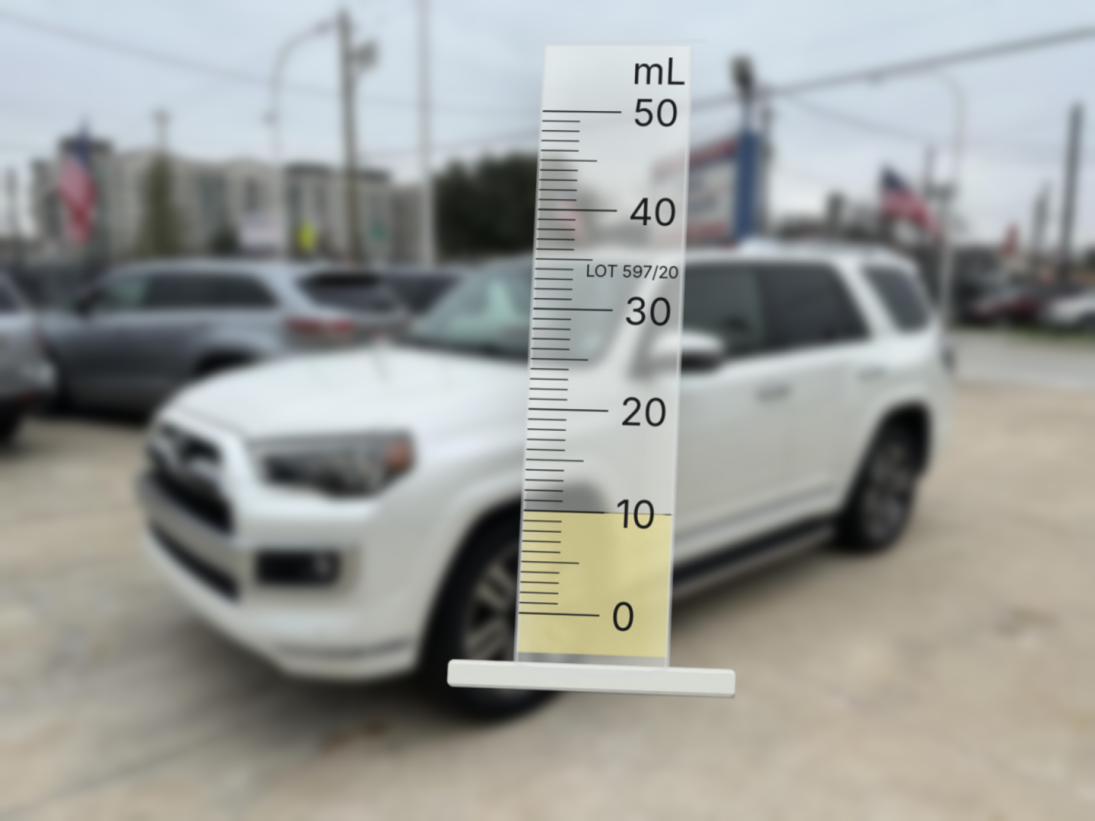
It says value=10 unit=mL
